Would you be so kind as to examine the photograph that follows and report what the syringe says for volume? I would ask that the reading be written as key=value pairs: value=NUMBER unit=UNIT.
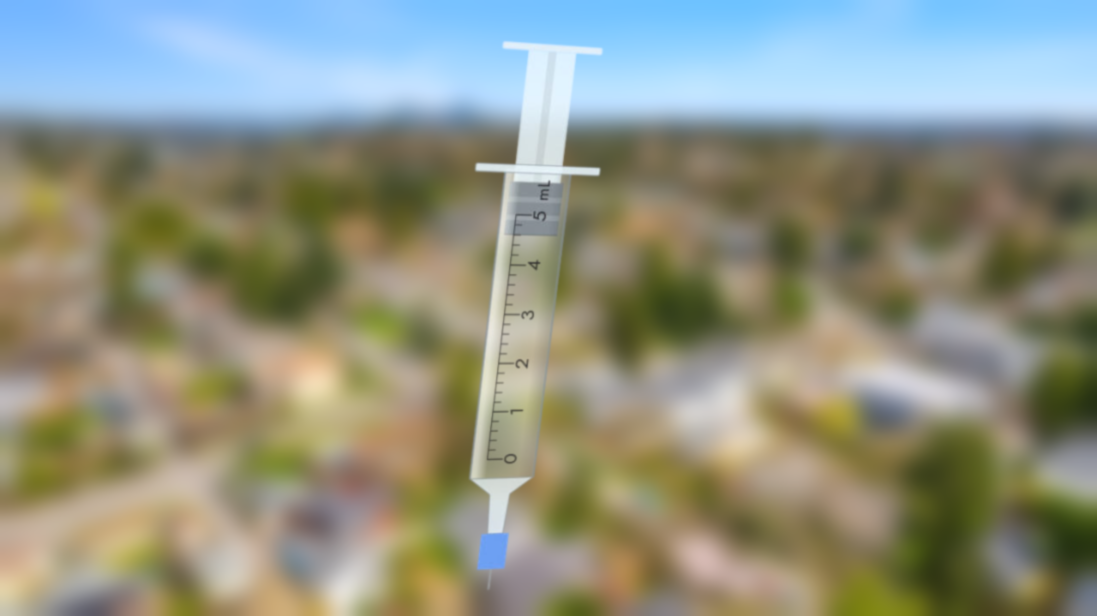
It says value=4.6 unit=mL
